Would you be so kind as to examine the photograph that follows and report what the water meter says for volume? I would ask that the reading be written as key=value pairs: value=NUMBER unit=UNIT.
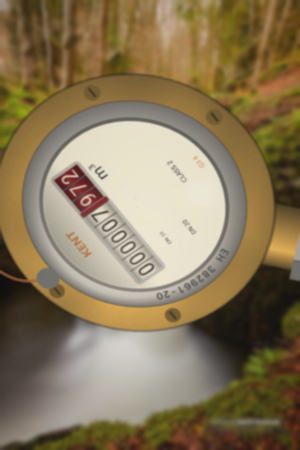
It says value=7.972 unit=m³
